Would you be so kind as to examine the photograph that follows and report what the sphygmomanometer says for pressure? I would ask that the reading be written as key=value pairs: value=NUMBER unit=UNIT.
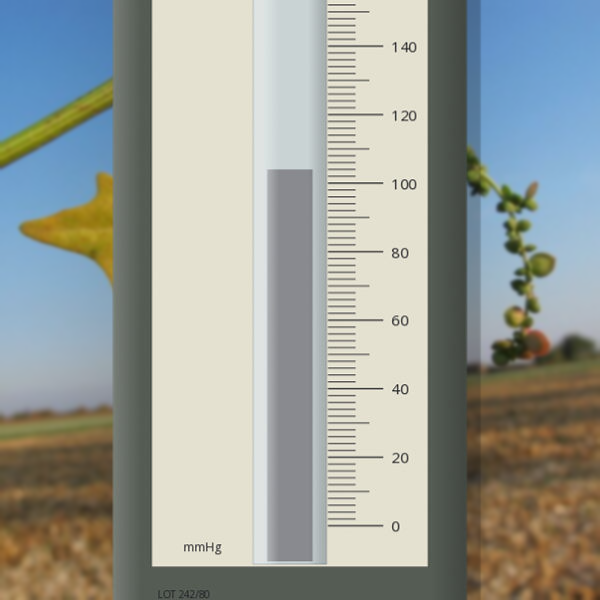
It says value=104 unit=mmHg
